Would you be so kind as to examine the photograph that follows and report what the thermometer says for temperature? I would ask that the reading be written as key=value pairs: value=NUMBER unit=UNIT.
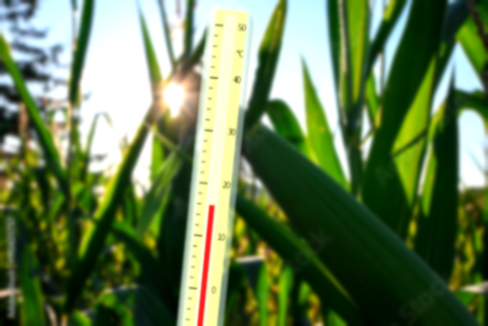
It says value=16 unit=°C
